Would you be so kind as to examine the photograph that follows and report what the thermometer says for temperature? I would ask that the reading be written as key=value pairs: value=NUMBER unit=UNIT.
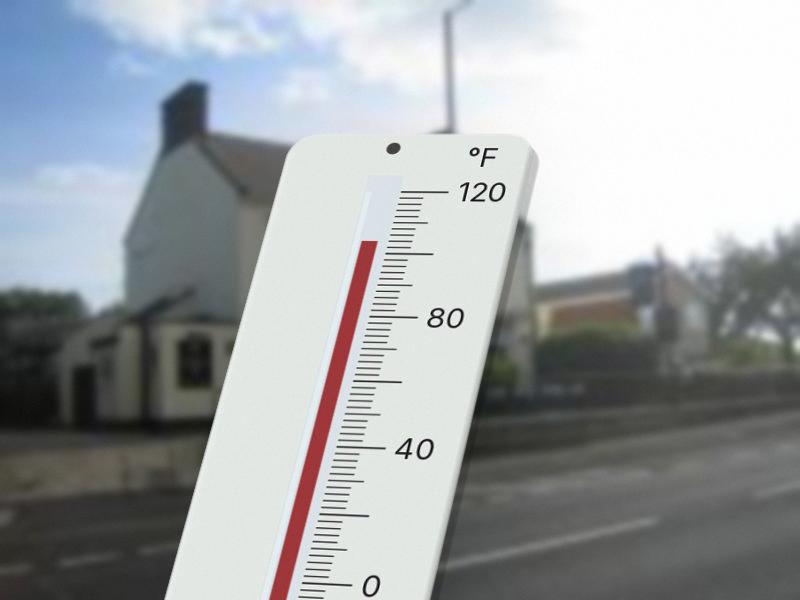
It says value=104 unit=°F
